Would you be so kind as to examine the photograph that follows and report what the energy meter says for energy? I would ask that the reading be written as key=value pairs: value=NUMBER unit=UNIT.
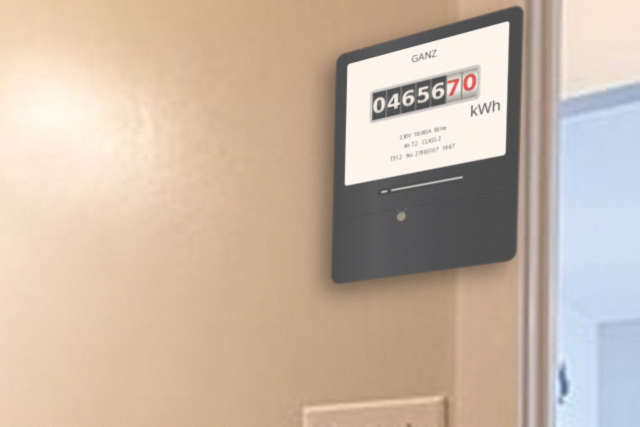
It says value=4656.70 unit=kWh
